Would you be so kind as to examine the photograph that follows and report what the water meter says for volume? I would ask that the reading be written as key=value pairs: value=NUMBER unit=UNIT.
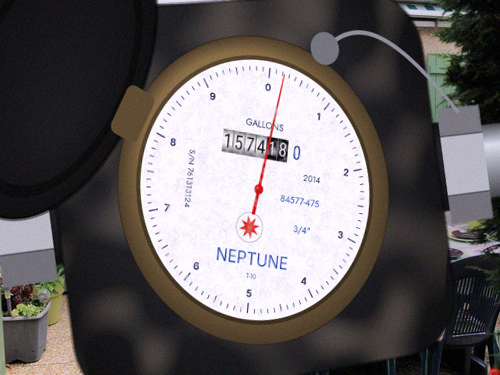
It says value=1574180.2 unit=gal
